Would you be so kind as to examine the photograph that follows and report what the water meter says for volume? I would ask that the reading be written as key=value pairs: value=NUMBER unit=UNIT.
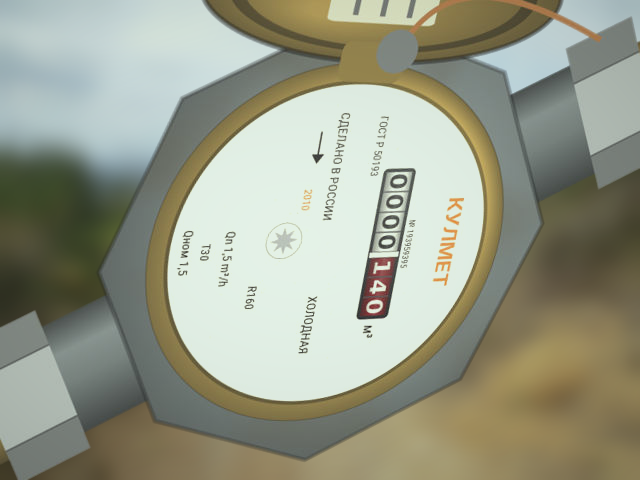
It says value=0.140 unit=m³
